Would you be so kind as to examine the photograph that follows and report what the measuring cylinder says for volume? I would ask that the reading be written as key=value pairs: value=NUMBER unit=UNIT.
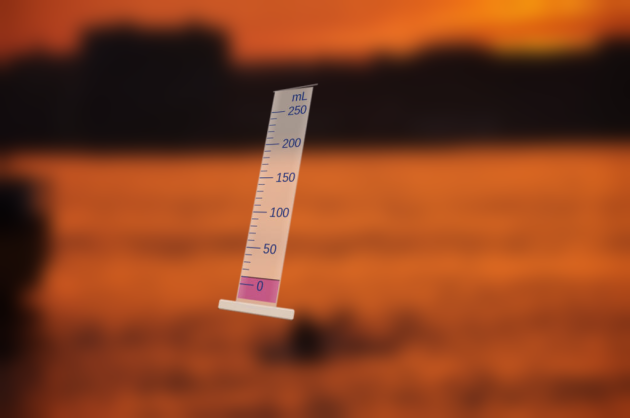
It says value=10 unit=mL
